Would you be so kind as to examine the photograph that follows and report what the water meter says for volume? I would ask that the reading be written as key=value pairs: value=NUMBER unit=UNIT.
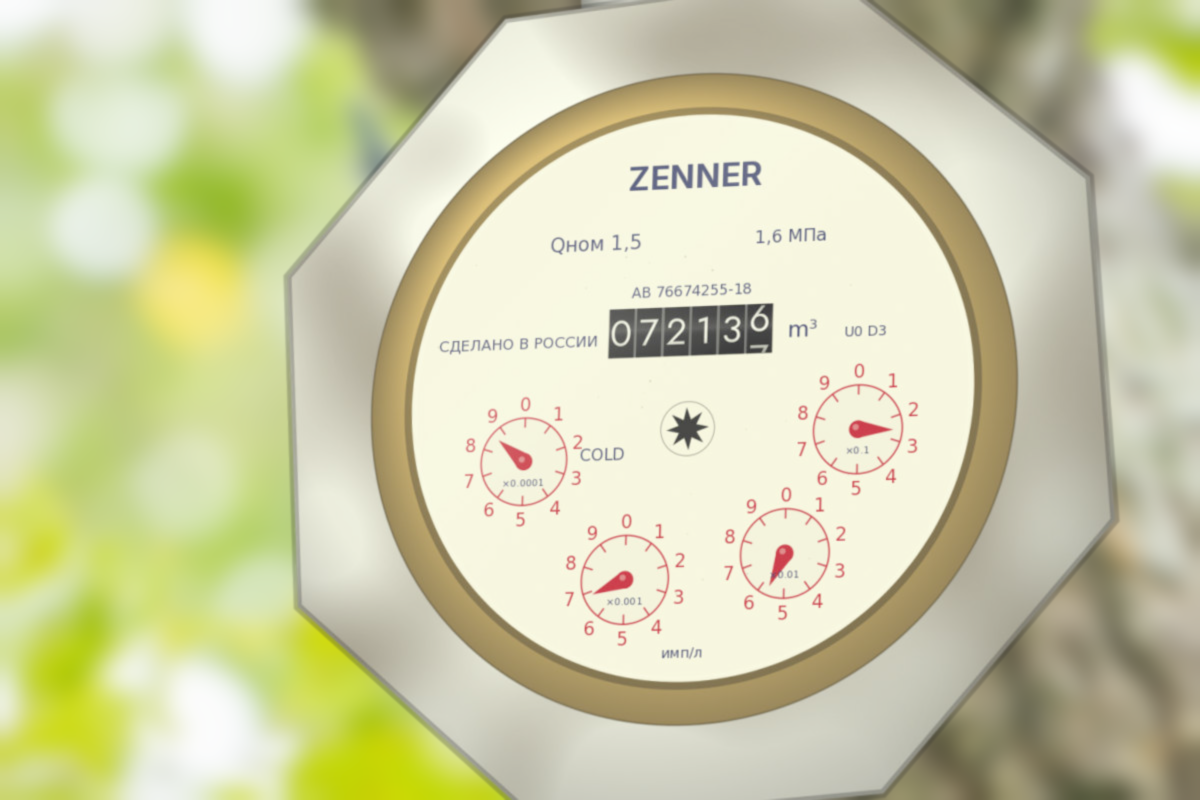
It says value=72136.2568 unit=m³
